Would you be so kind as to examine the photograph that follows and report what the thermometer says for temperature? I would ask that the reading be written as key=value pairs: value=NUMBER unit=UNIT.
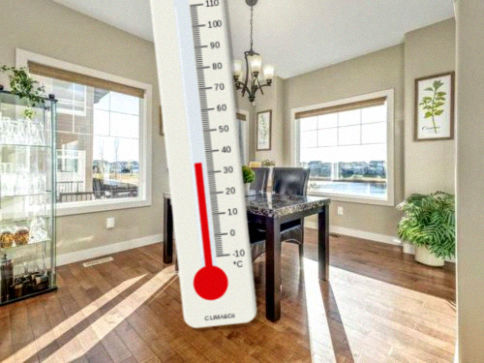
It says value=35 unit=°C
